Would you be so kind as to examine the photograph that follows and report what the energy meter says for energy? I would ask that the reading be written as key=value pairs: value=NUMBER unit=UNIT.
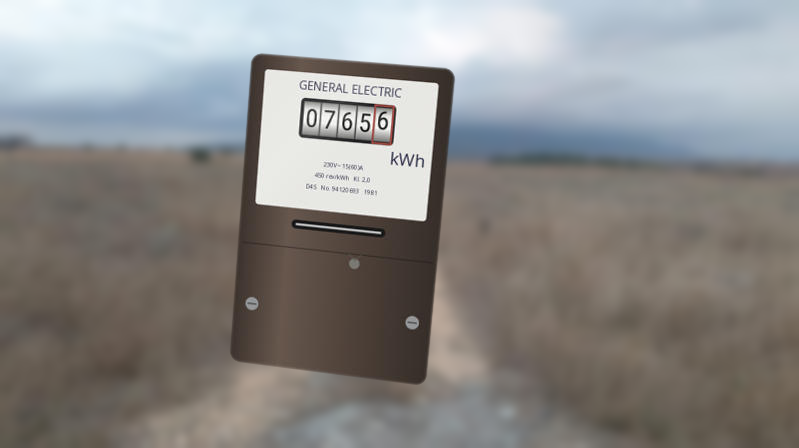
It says value=765.6 unit=kWh
